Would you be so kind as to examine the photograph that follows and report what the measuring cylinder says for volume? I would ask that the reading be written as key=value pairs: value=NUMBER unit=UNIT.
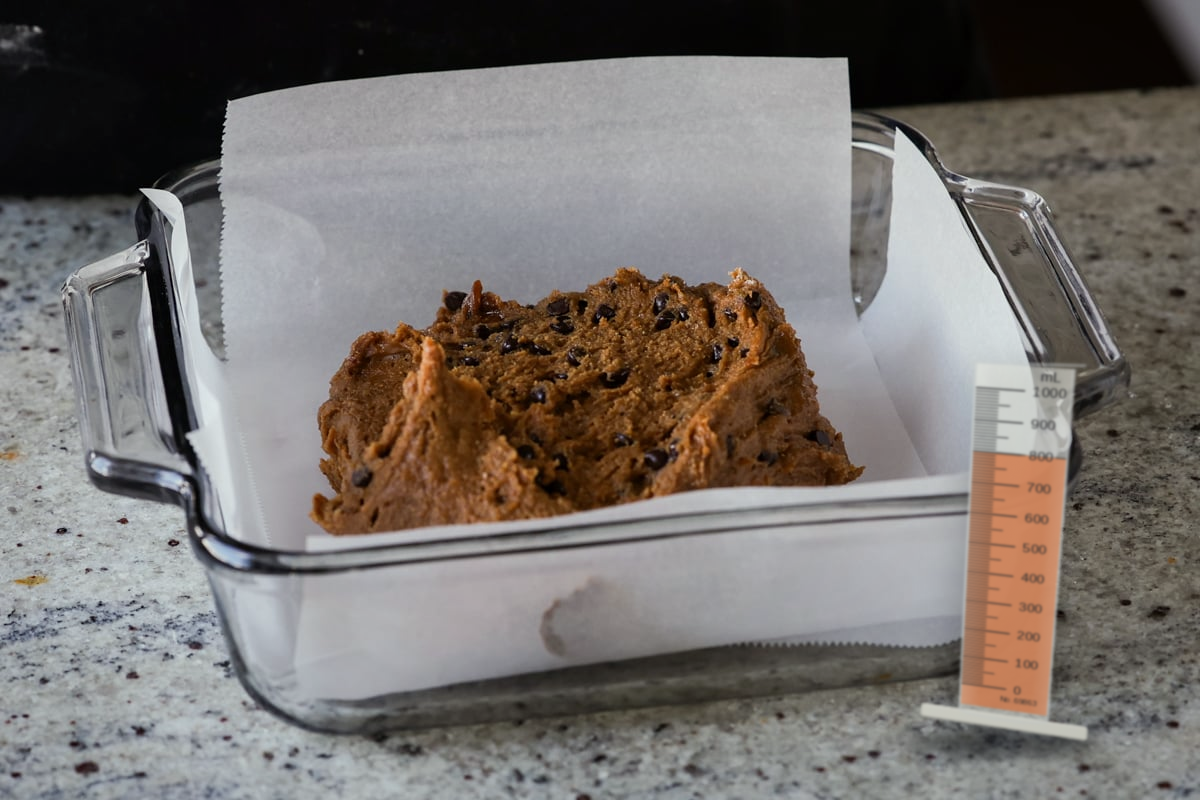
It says value=800 unit=mL
